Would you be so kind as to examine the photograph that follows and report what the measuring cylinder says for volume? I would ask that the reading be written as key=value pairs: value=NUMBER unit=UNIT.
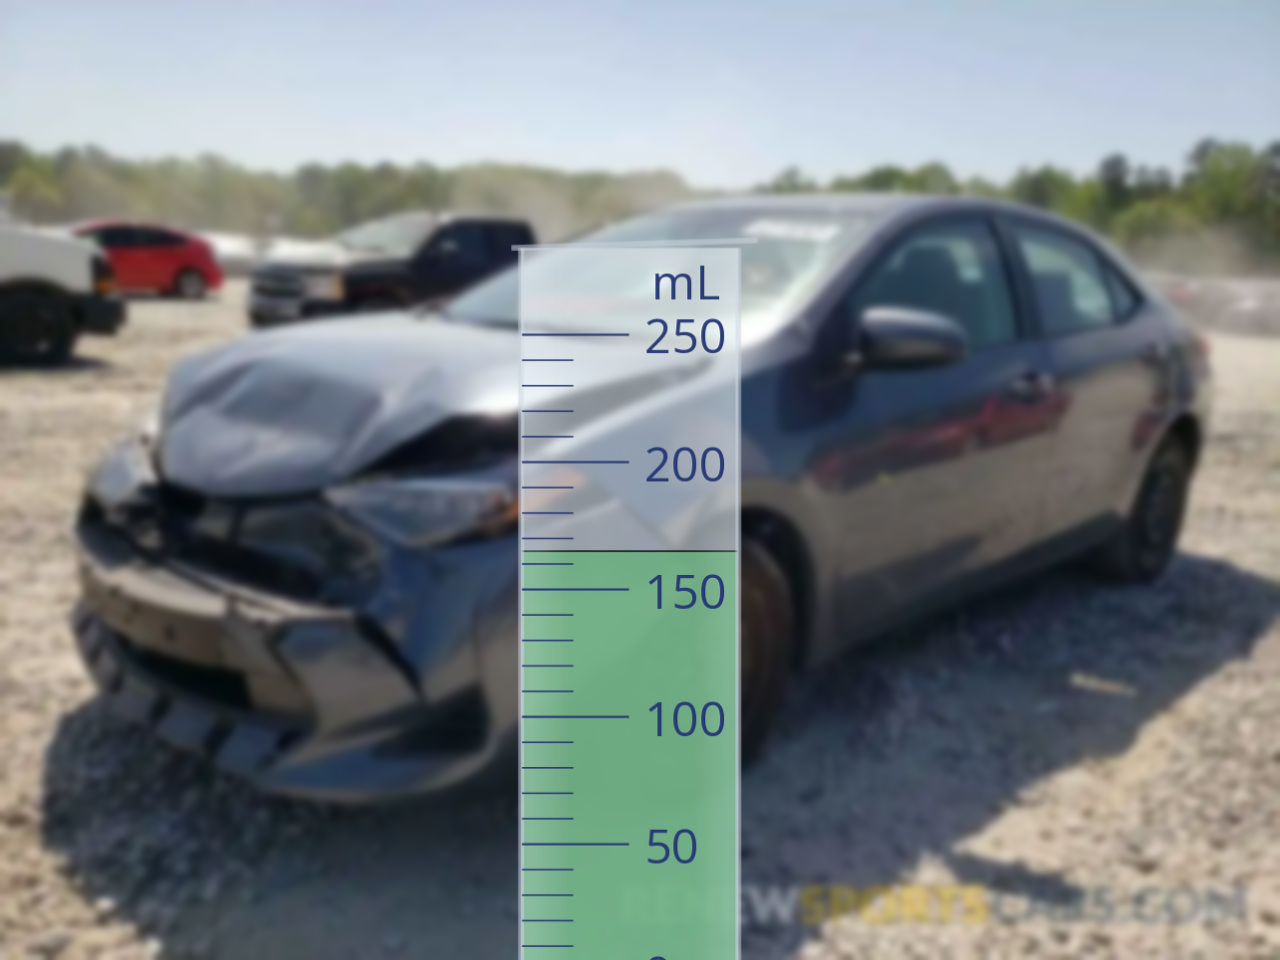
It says value=165 unit=mL
